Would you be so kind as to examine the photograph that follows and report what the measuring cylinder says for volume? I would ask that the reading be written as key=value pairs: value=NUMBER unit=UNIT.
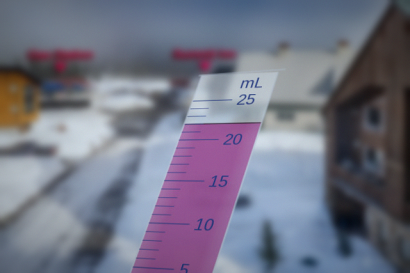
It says value=22 unit=mL
